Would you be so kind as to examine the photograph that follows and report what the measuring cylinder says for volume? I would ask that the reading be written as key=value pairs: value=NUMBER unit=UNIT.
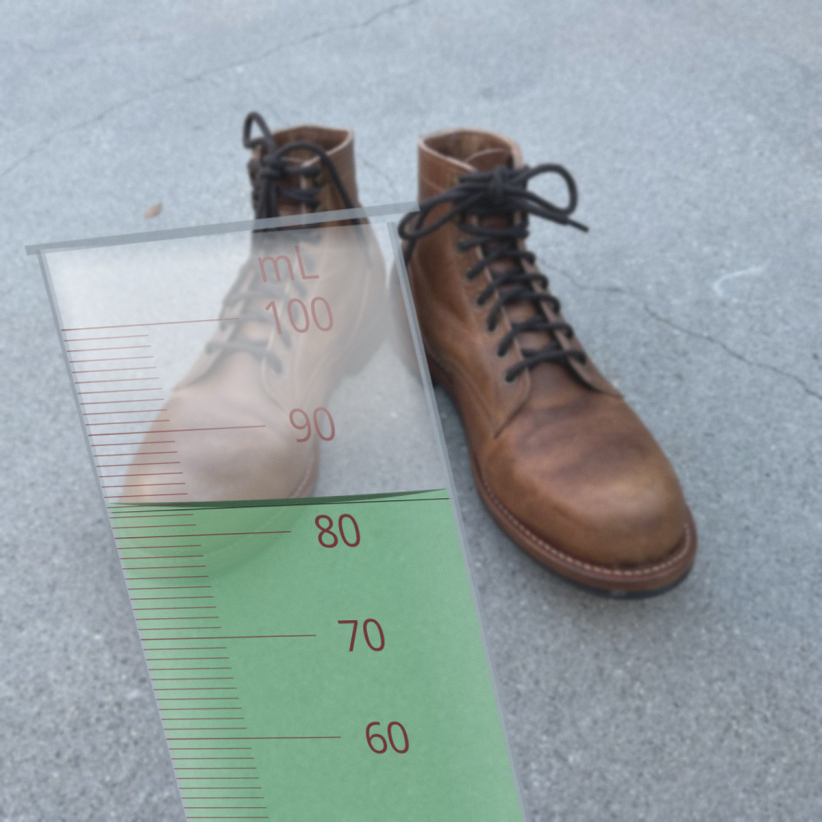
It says value=82.5 unit=mL
